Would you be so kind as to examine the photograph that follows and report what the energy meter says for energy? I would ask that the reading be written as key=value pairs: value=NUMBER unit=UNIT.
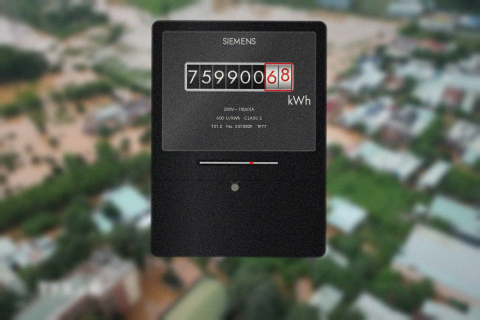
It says value=759900.68 unit=kWh
